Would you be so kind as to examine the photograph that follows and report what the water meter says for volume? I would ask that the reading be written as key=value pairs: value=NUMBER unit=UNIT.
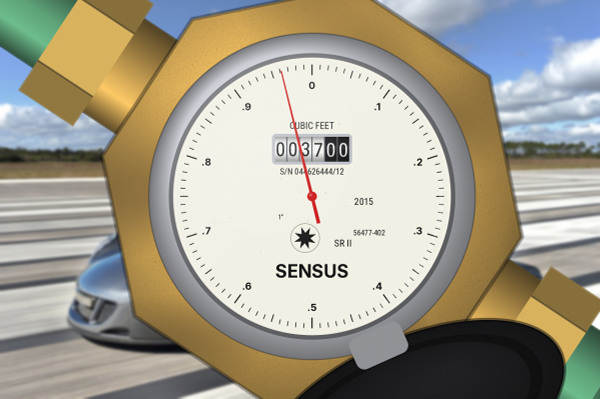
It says value=3699.96 unit=ft³
